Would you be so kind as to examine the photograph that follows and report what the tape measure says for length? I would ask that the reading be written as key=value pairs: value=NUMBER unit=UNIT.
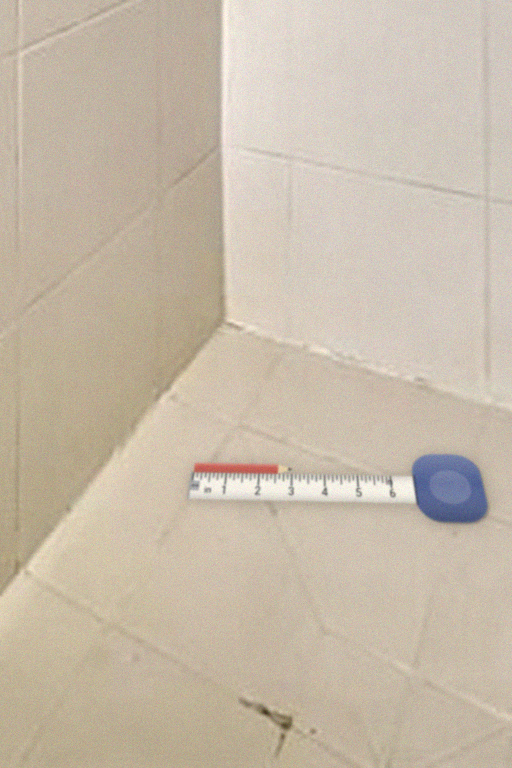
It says value=3 unit=in
